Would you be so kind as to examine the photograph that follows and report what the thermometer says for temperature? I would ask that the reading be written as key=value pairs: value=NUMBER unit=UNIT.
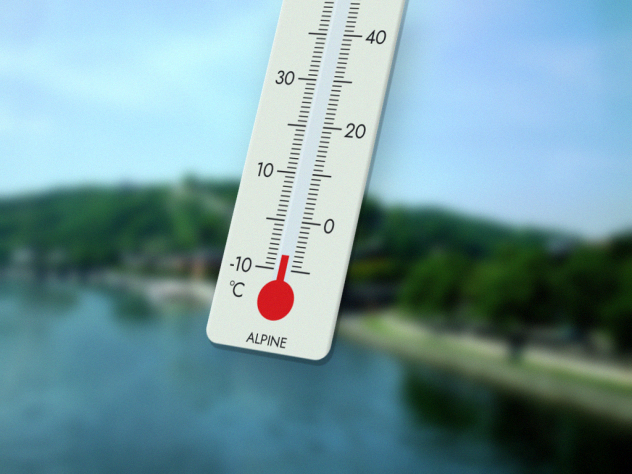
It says value=-7 unit=°C
